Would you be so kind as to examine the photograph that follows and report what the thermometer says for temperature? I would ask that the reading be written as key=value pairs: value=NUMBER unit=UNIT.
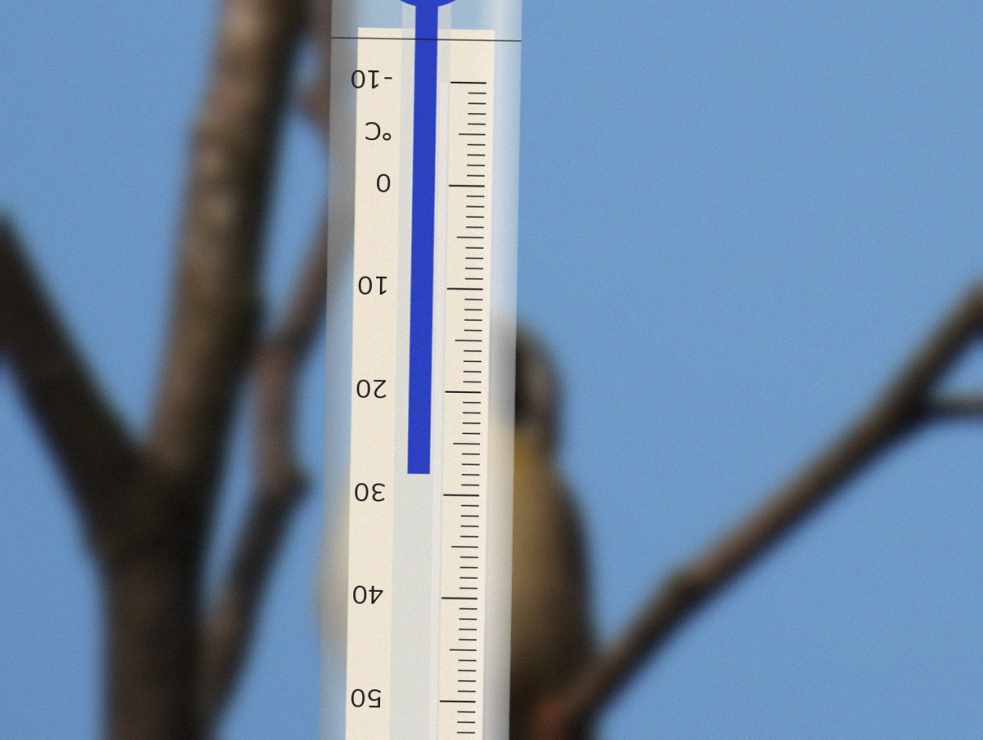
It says value=28 unit=°C
